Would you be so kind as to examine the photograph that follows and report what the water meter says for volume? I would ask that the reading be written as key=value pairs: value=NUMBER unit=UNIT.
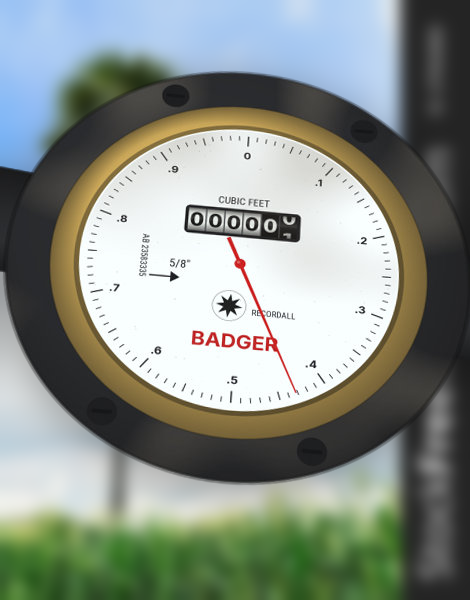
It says value=0.43 unit=ft³
